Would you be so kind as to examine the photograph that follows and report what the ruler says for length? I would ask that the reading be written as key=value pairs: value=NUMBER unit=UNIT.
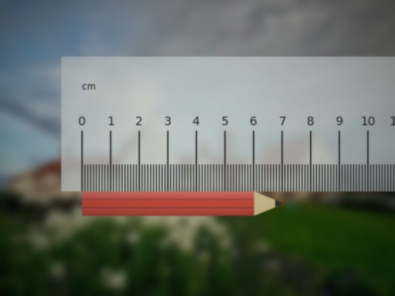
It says value=7 unit=cm
